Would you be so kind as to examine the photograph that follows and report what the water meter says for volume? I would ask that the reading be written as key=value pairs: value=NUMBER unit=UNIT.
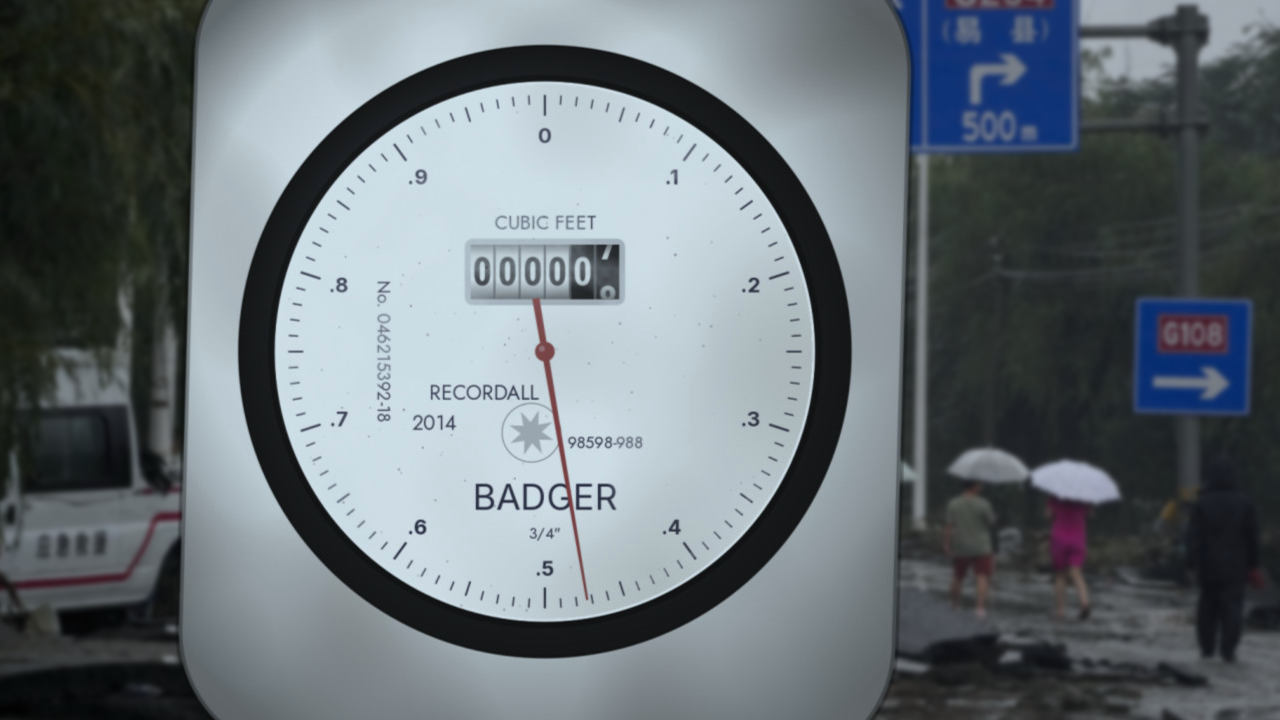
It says value=7.47 unit=ft³
